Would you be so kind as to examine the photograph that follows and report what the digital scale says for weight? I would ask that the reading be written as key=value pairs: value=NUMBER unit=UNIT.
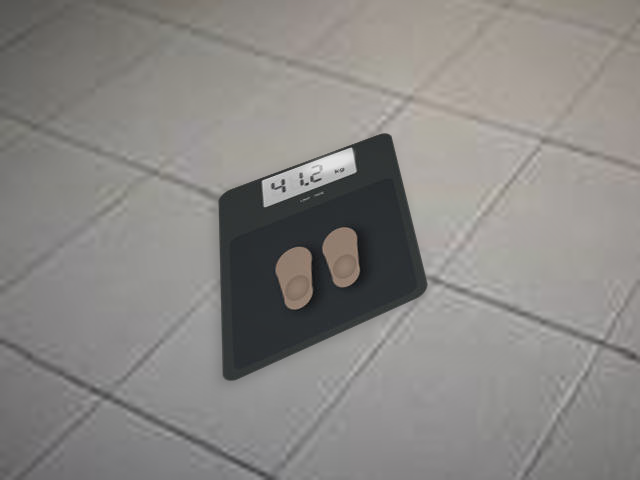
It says value=41.2 unit=kg
